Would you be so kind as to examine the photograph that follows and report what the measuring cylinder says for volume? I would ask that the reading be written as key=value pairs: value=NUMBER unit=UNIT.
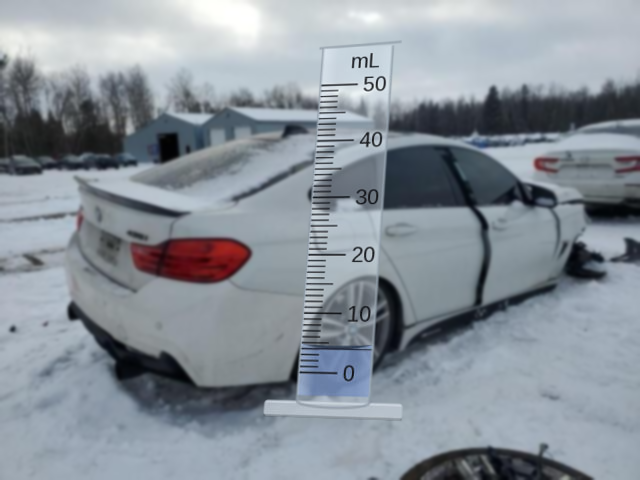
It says value=4 unit=mL
